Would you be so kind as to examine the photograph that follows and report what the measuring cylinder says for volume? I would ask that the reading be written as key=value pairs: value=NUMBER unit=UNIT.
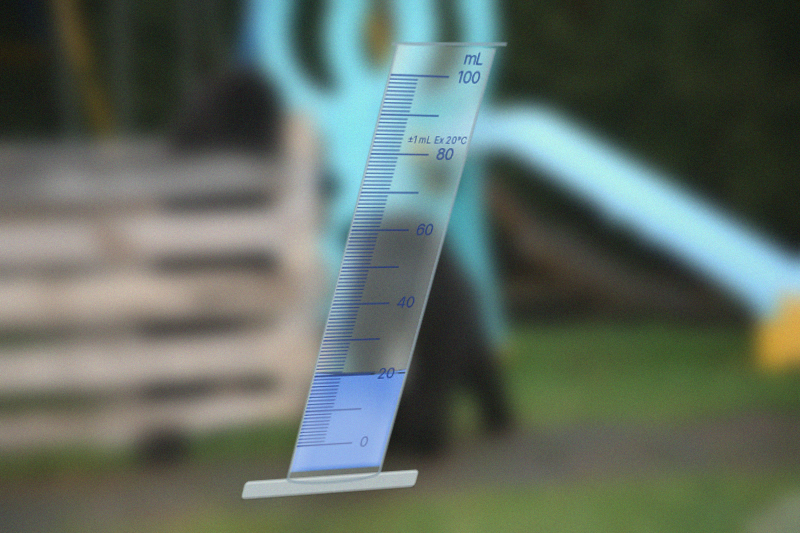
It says value=20 unit=mL
